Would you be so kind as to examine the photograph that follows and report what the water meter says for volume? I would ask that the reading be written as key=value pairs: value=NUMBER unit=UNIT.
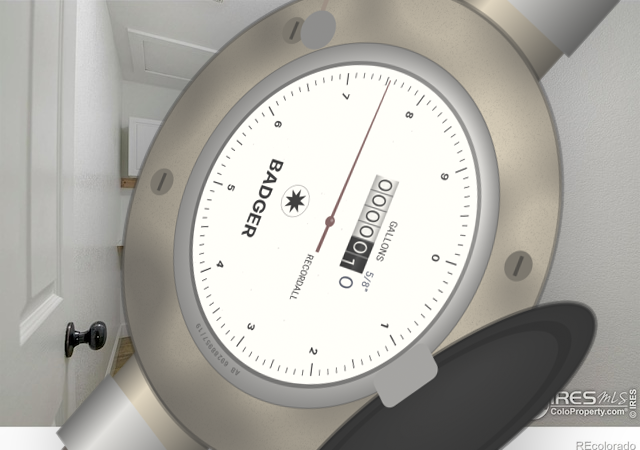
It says value=7.5 unit=gal
